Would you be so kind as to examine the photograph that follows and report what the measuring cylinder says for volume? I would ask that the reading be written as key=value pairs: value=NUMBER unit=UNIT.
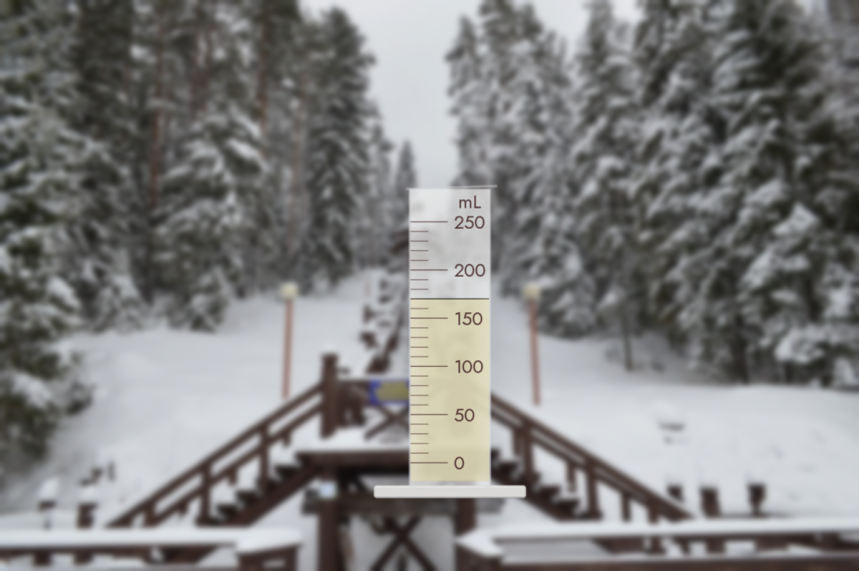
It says value=170 unit=mL
